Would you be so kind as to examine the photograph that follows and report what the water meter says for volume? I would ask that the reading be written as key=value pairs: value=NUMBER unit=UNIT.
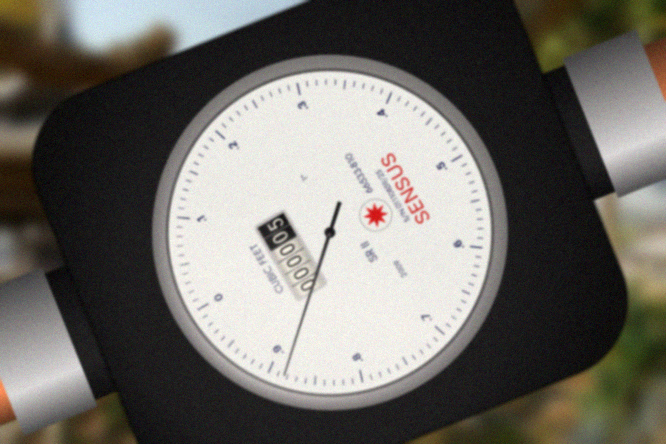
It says value=4.88 unit=ft³
